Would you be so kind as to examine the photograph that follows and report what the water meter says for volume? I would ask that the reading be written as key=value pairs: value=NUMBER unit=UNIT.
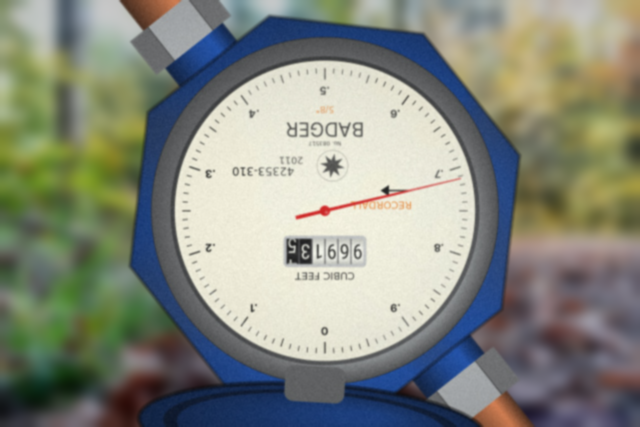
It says value=969134.71 unit=ft³
